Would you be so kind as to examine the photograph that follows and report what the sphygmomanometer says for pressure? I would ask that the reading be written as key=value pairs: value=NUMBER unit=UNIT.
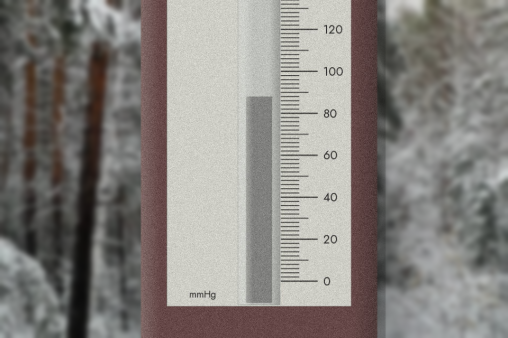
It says value=88 unit=mmHg
